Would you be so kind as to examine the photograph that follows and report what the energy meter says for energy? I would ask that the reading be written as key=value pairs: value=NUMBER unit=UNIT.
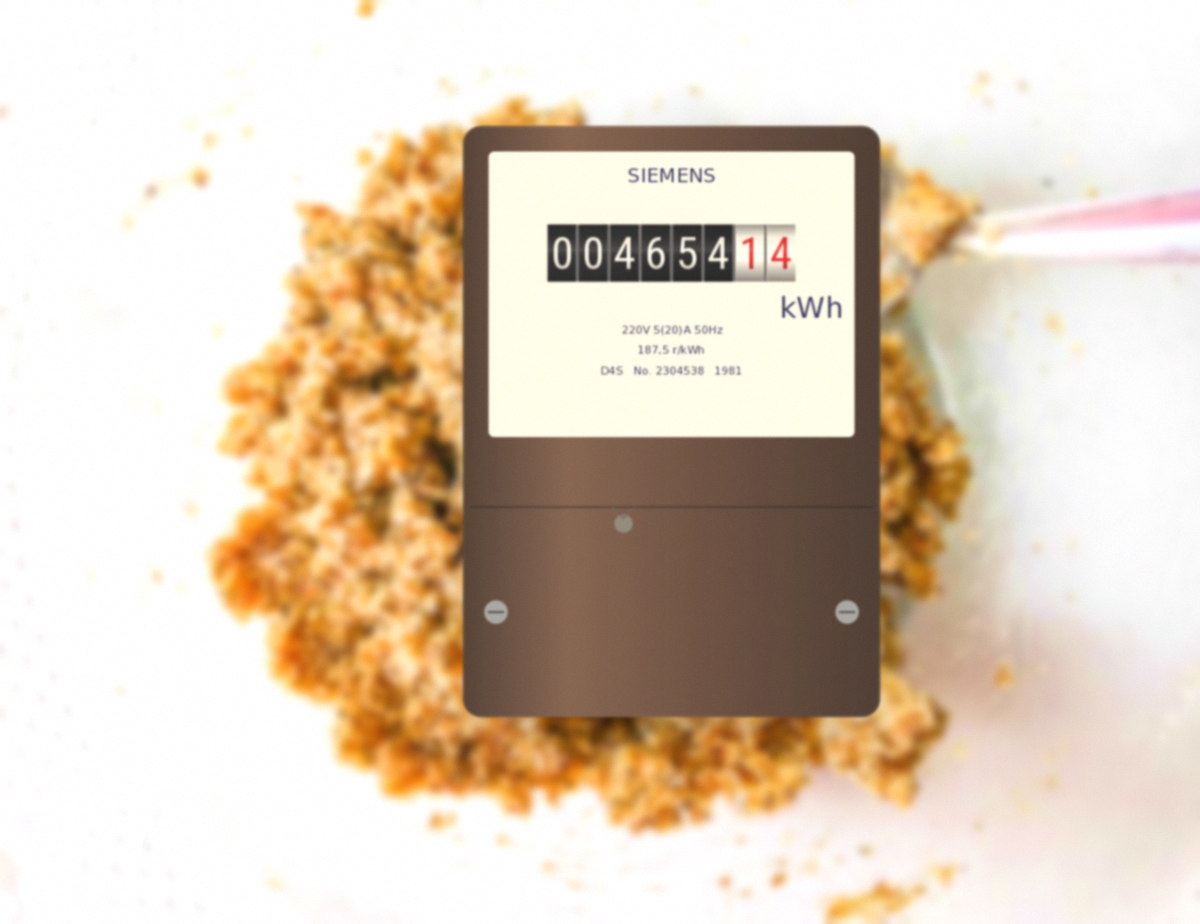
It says value=4654.14 unit=kWh
